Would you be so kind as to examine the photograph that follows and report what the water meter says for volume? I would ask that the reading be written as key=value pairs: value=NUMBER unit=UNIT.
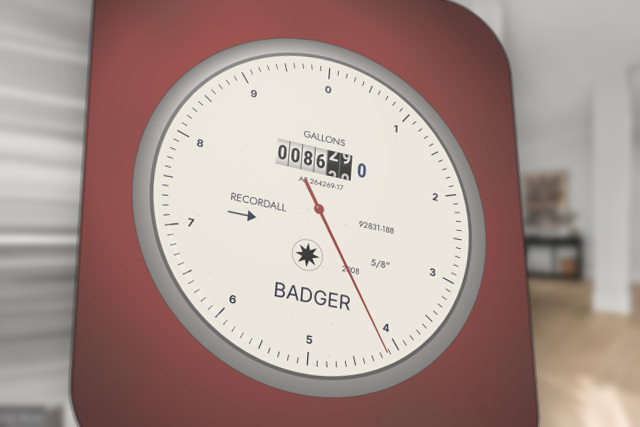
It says value=86294.1 unit=gal
